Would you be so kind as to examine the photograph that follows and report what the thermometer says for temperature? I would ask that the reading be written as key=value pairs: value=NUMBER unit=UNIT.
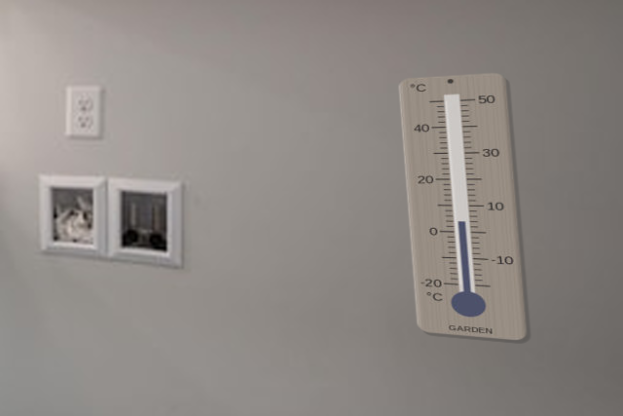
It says value=4 unit=°C
